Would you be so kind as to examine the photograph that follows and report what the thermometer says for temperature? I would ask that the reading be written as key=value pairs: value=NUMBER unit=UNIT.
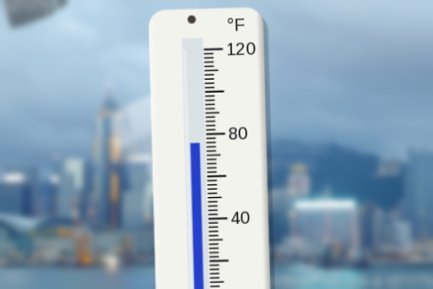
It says value=76 unit=°F
